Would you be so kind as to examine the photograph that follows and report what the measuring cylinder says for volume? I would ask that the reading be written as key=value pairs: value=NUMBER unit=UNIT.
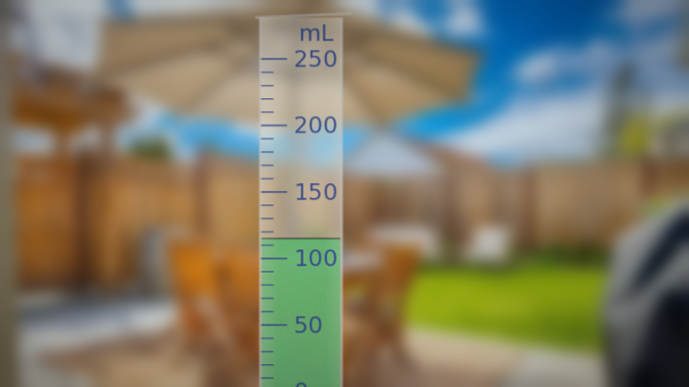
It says value=115 unit=mL
